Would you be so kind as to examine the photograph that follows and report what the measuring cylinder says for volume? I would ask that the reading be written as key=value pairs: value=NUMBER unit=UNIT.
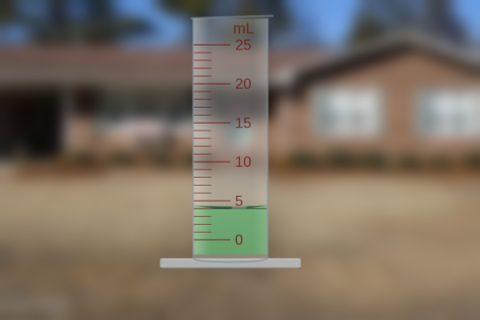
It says value=4 unit=mL
